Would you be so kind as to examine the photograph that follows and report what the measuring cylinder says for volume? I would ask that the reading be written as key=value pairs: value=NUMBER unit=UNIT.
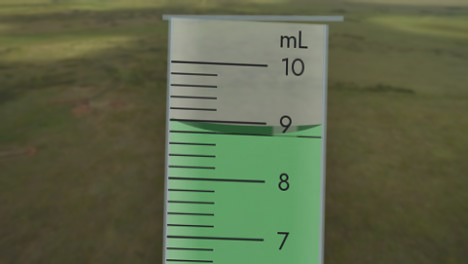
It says value=8.8 unit=mL
